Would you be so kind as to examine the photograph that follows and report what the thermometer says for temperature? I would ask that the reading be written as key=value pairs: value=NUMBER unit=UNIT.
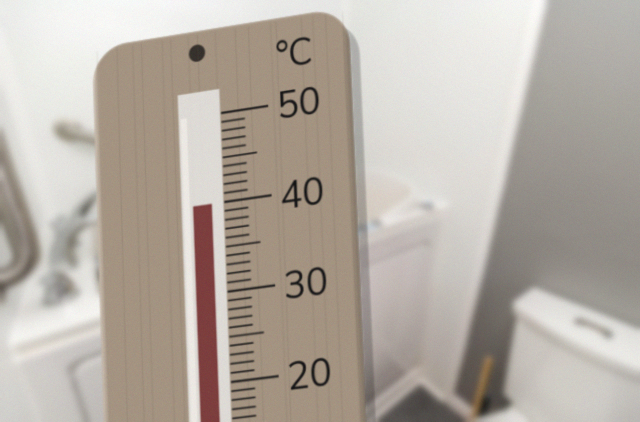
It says value=40 unit=°C
